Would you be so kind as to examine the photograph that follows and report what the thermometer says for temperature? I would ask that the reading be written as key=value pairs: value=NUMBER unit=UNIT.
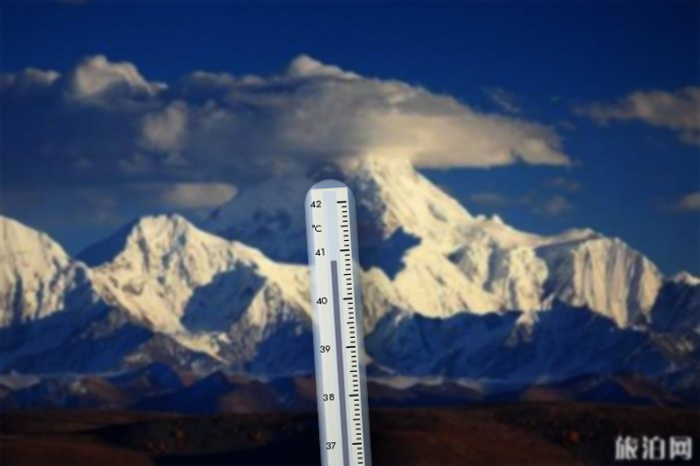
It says value=40.8 unit=°C
